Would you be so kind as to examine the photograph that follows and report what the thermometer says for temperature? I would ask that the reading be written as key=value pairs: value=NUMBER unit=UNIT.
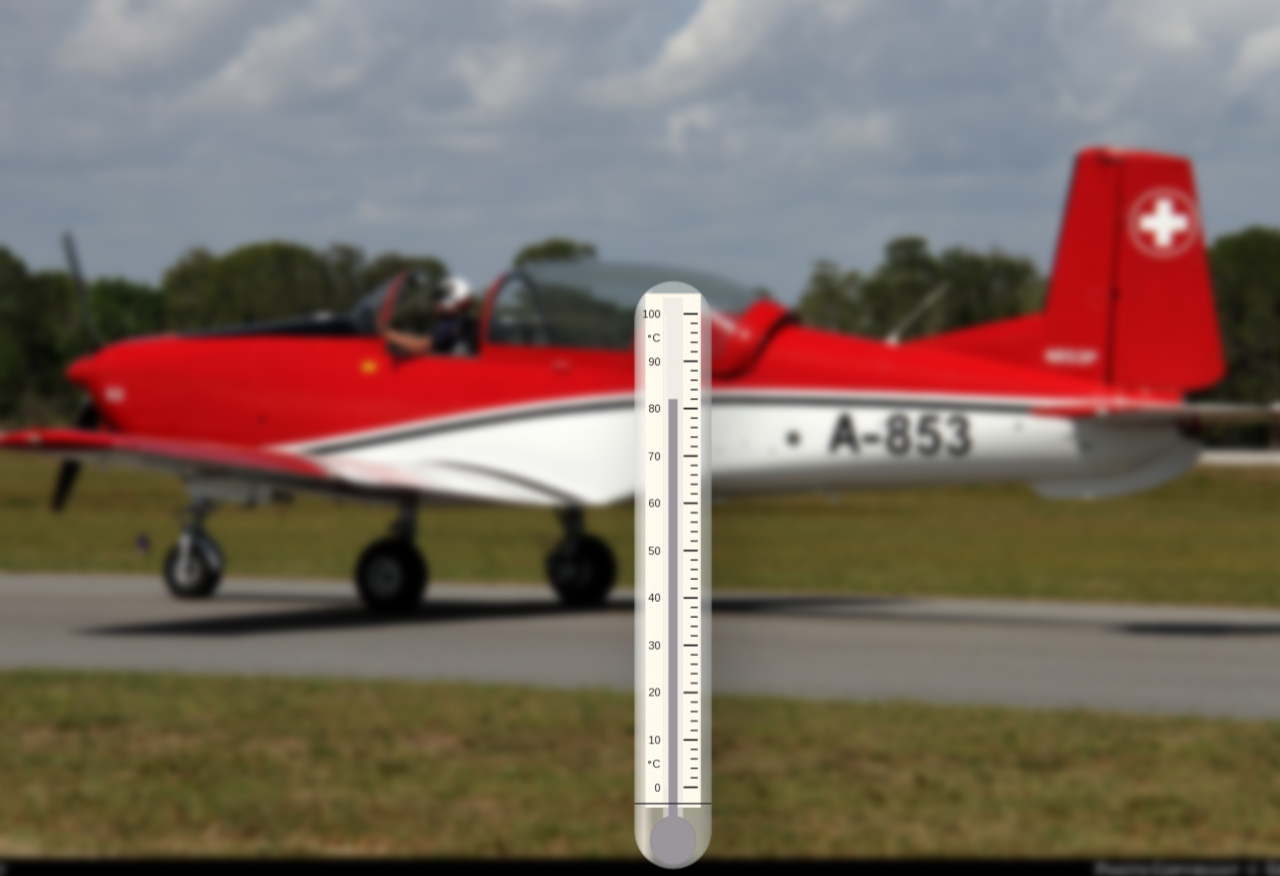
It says value=82 unit=°C
